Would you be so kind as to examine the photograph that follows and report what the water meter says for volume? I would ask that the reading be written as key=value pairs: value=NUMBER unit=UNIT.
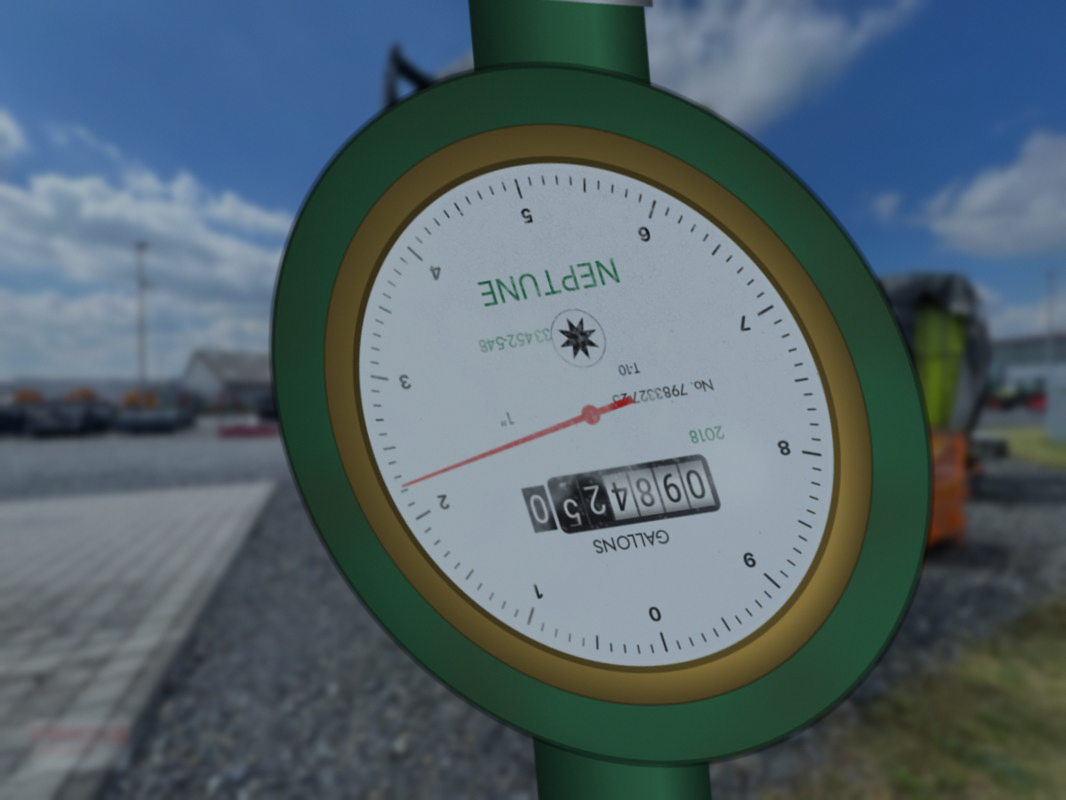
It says value=984252.2 unit=gal
